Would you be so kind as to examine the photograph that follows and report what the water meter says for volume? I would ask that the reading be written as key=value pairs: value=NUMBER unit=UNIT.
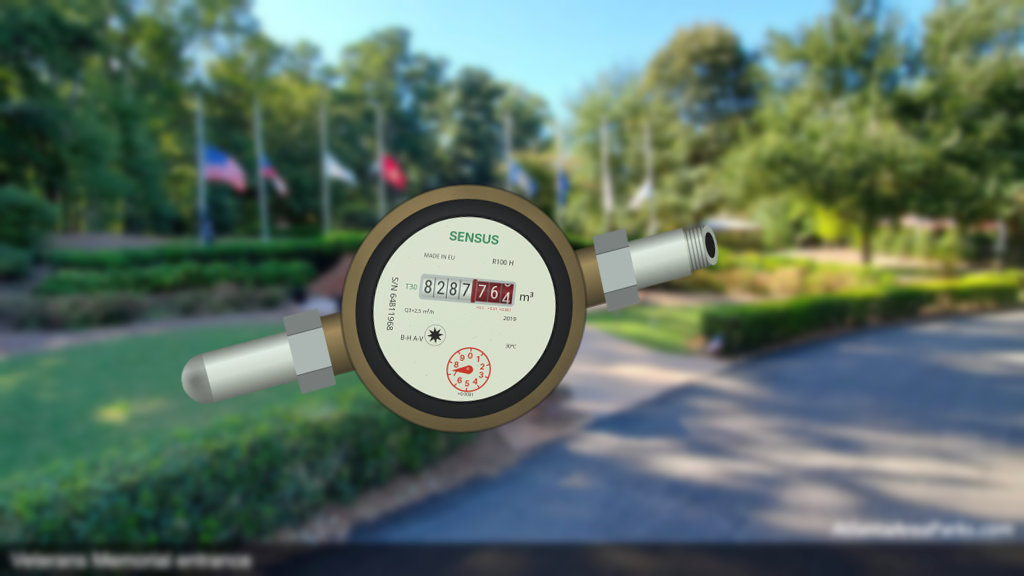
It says value=8287.7637 unit=m³
